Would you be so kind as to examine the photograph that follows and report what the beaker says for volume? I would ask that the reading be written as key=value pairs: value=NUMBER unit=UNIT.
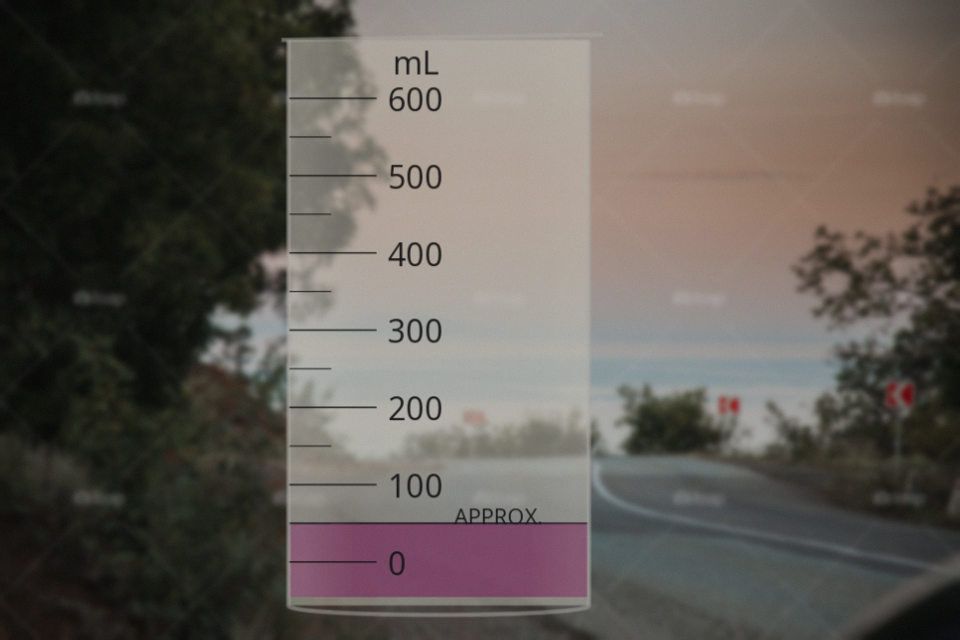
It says value=50 unit=mL
